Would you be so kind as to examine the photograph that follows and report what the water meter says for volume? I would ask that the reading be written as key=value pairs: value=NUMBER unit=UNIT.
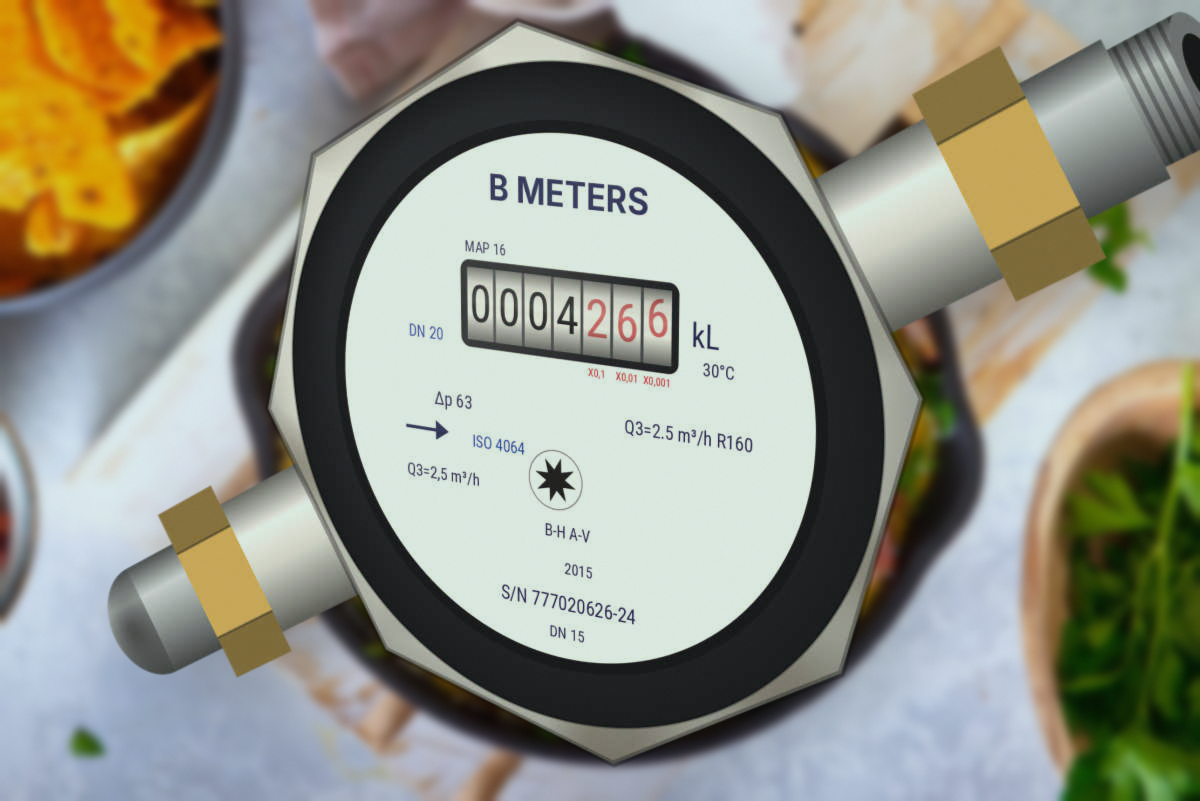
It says value=4.266 unit=kL
